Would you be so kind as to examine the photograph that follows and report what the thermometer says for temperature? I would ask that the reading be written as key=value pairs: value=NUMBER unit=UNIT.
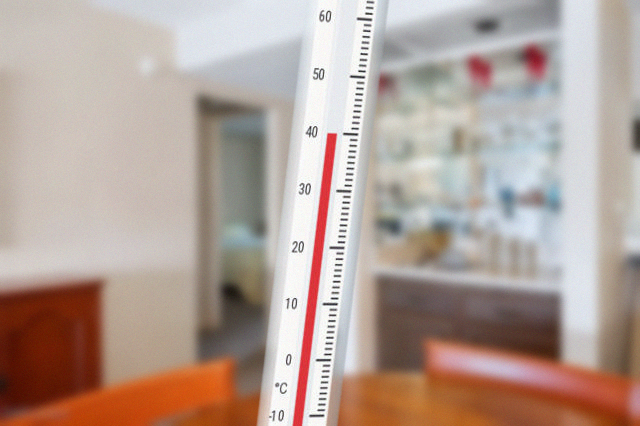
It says value=40 unit=°C
